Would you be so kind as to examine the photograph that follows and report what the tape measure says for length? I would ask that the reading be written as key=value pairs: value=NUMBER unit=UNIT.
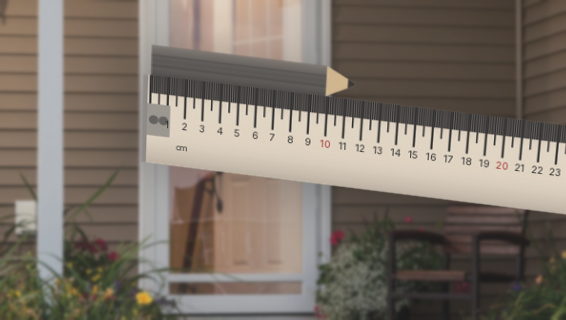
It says value=11.5 unit=cm
